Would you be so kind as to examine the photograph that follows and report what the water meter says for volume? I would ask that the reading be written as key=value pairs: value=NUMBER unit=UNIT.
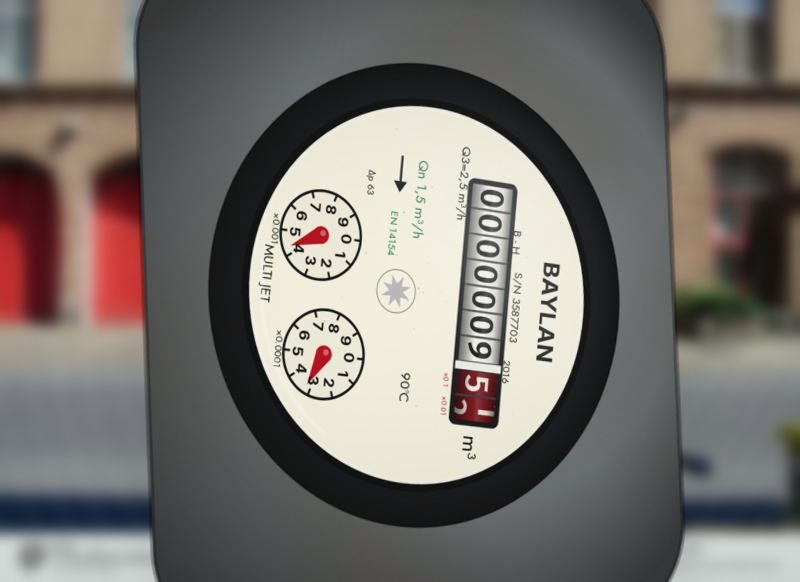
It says value=9.5143 unit=m³
